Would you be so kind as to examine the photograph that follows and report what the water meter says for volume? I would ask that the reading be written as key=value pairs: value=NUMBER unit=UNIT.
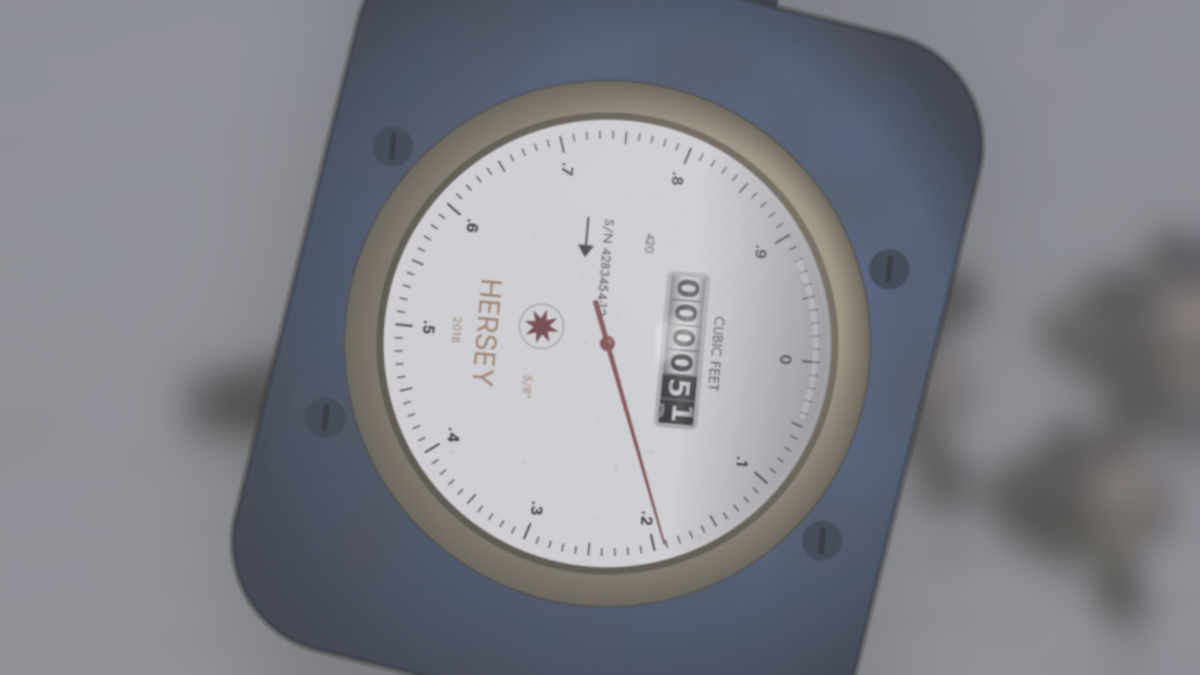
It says value=51.19 unit=ft³
